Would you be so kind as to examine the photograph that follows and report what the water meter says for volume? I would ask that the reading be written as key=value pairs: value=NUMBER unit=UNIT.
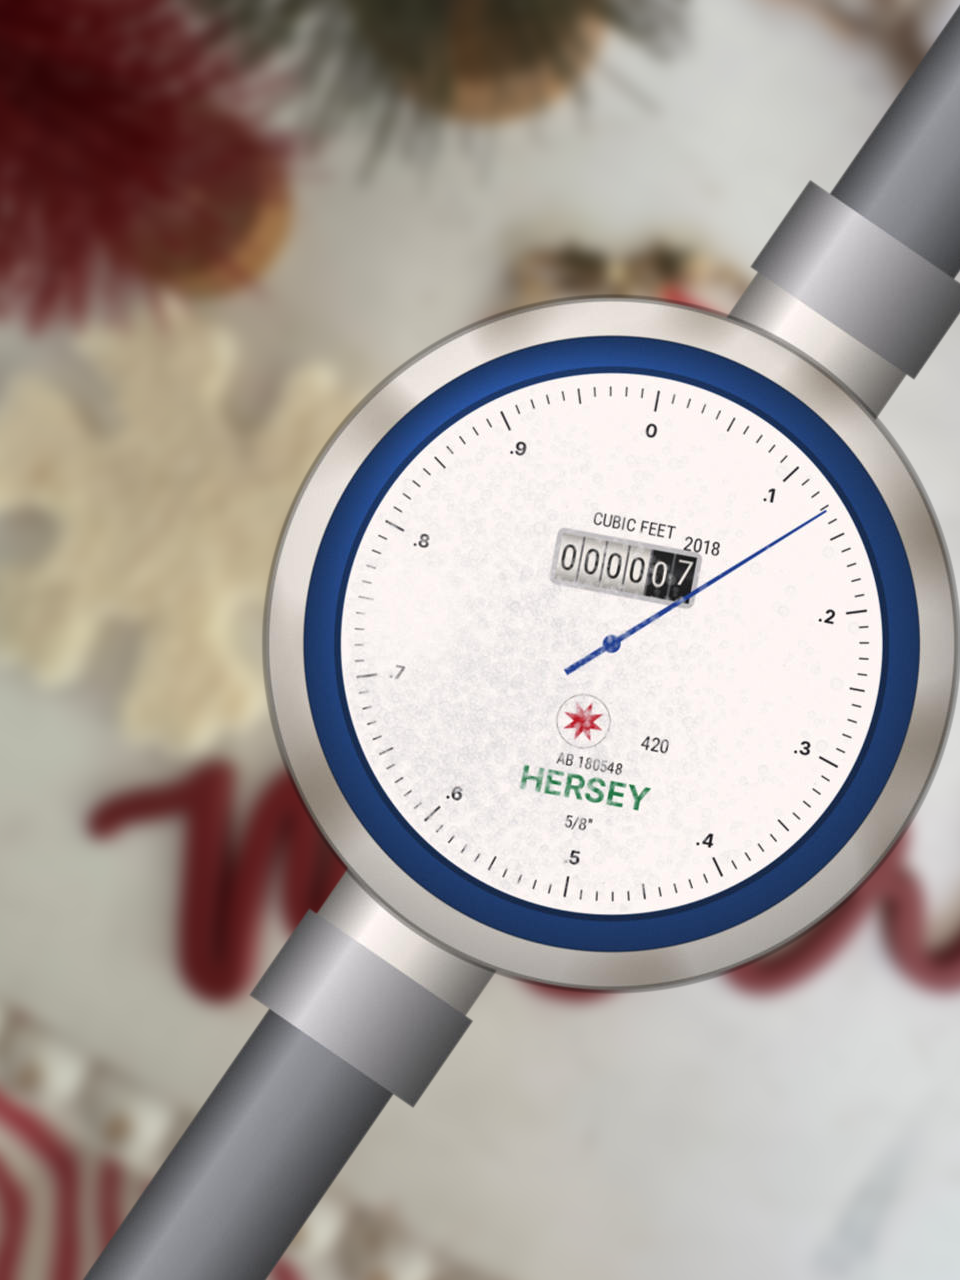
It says value=7.13 unit=ft³
